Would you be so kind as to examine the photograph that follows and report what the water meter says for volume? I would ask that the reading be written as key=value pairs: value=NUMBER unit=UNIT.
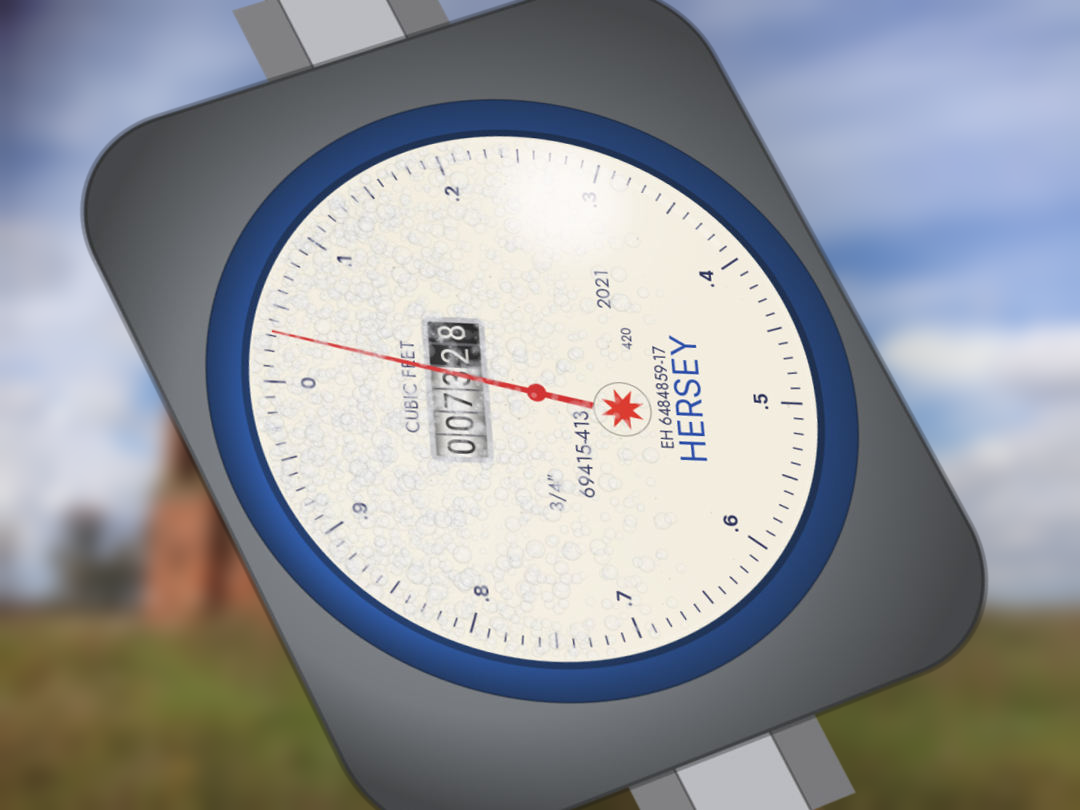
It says value=7328.03 unit=ft³
